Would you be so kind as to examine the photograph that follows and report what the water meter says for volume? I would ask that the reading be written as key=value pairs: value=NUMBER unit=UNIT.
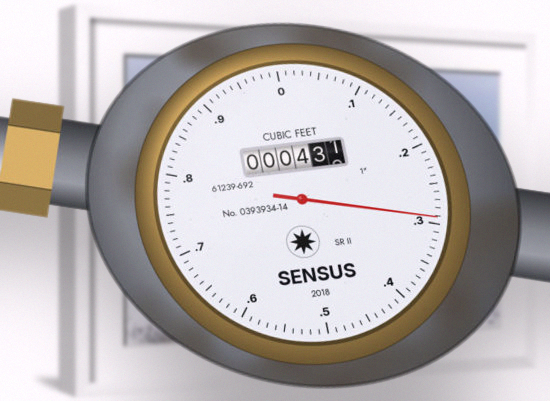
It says value=431.29 unit=ft³
